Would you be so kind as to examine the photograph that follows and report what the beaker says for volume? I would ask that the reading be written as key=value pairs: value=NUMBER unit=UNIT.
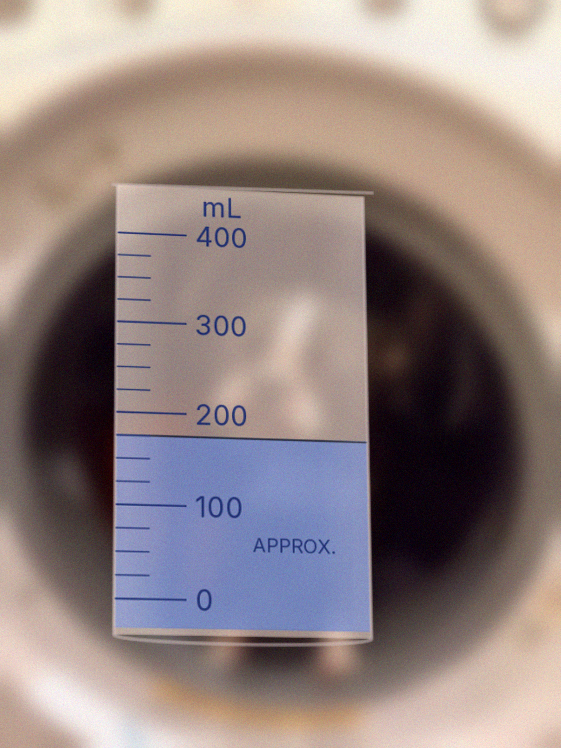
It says value=175 unit=mL
